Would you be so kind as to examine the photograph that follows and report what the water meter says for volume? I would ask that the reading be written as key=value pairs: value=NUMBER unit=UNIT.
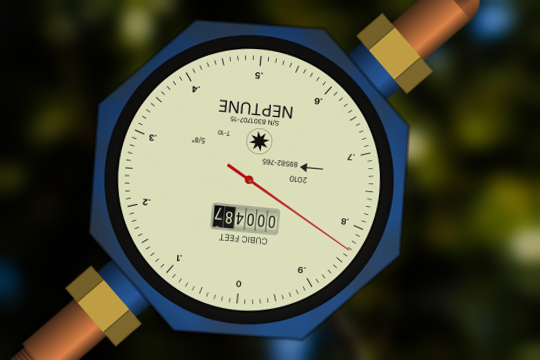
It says value=486.83 unit=ft³
